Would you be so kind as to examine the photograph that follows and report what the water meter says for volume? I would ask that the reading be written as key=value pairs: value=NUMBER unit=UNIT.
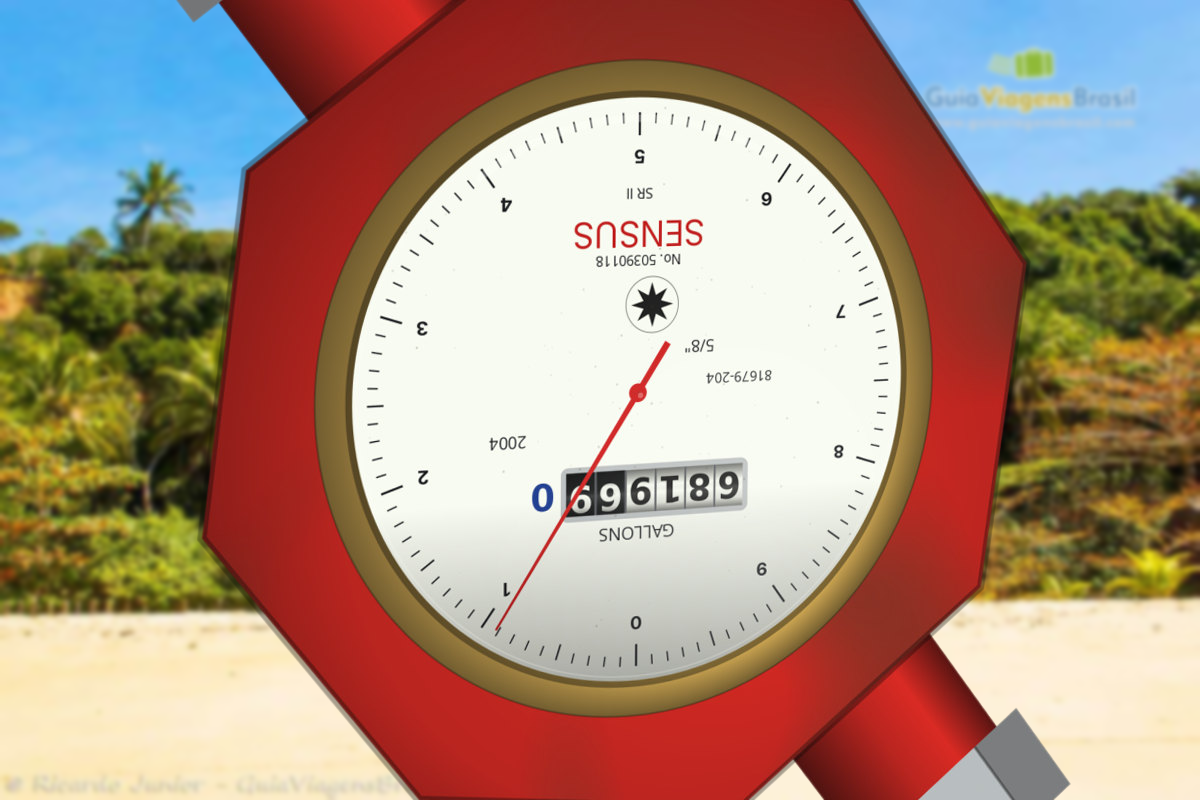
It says value=6819690.9 unit=gal
